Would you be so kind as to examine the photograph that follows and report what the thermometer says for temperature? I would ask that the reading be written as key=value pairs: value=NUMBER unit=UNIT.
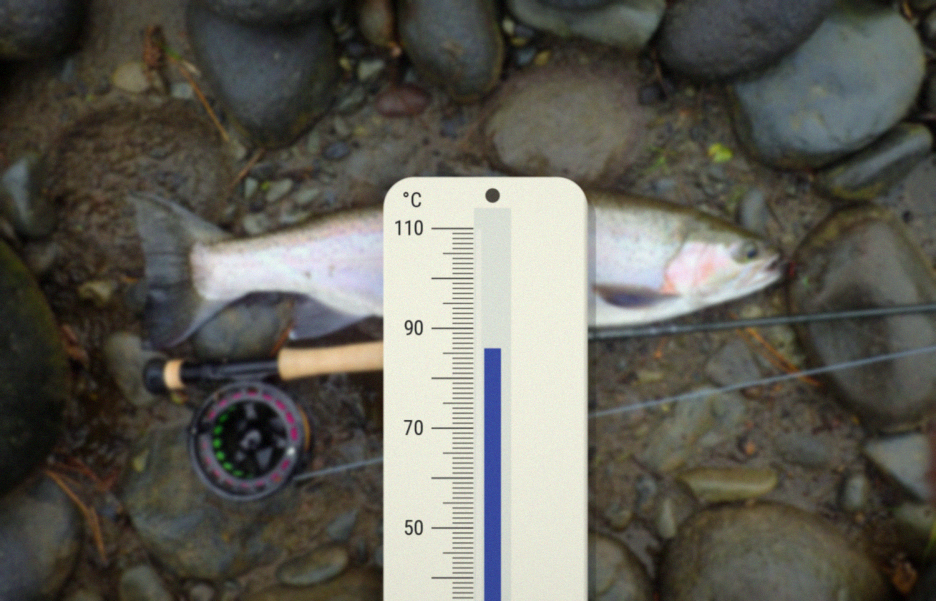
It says value=86 unit=°C
